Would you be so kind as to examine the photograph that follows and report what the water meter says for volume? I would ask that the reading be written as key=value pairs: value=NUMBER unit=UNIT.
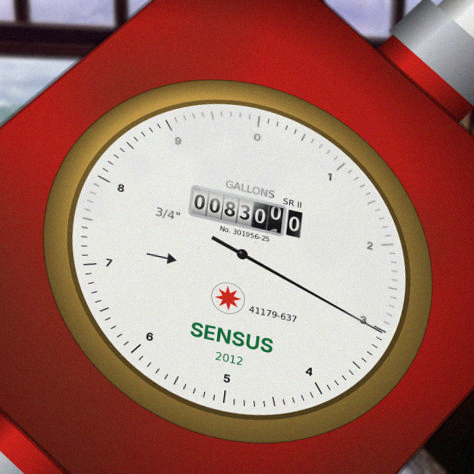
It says value=83003.0 unit=gal
